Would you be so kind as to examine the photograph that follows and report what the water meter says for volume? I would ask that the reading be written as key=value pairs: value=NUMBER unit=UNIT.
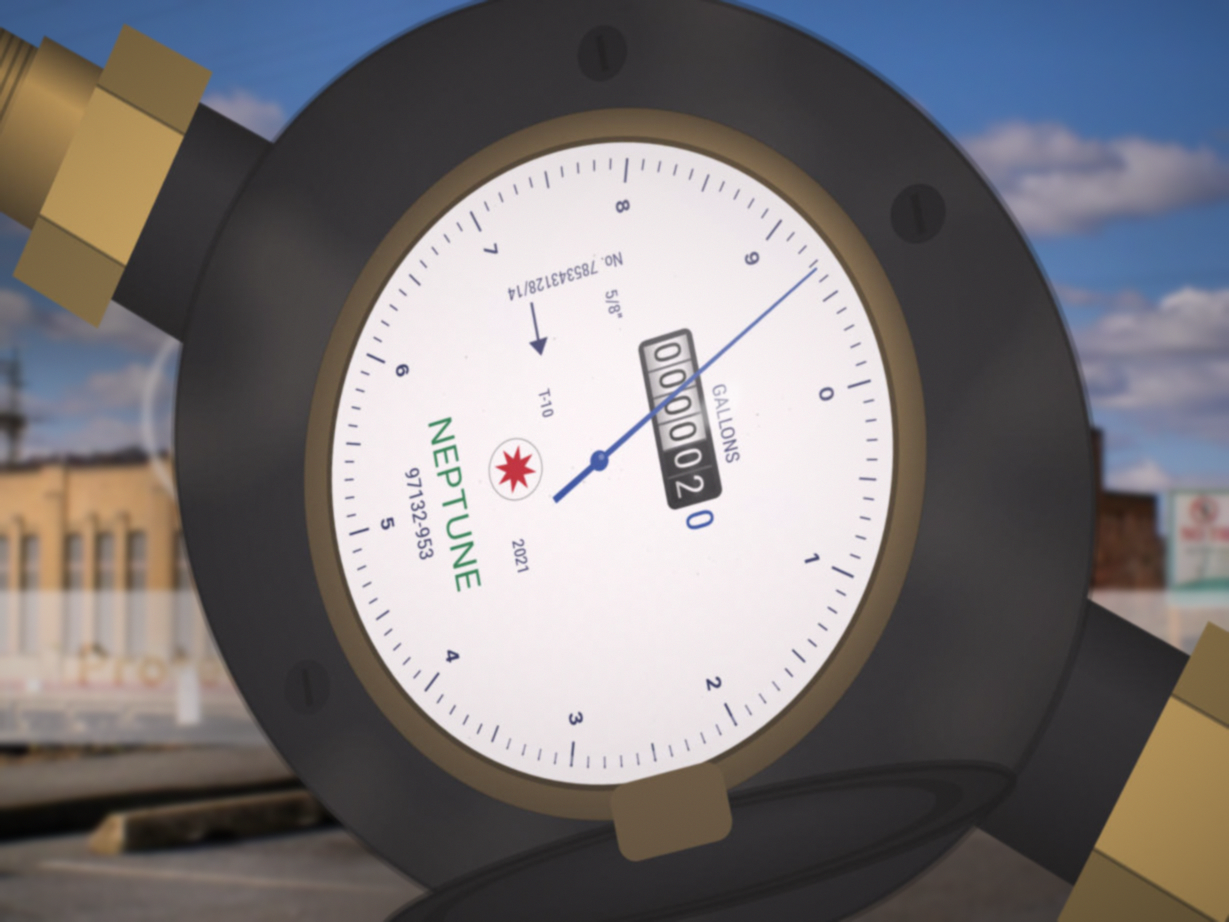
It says value=19.3 unit=gal
